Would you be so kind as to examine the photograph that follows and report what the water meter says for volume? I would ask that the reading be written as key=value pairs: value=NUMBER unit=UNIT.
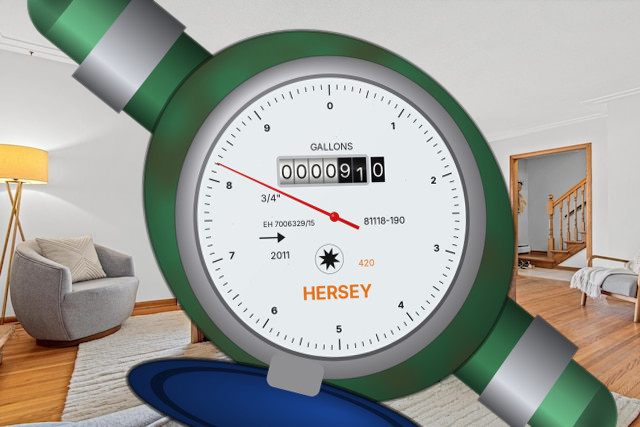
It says value=908.2 unit=gal
